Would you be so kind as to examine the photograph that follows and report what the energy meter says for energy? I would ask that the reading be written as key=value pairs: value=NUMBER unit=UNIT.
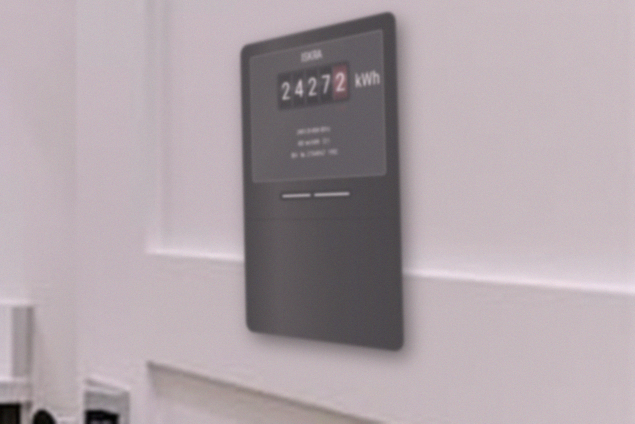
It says value=2427.2 unit=kWh
